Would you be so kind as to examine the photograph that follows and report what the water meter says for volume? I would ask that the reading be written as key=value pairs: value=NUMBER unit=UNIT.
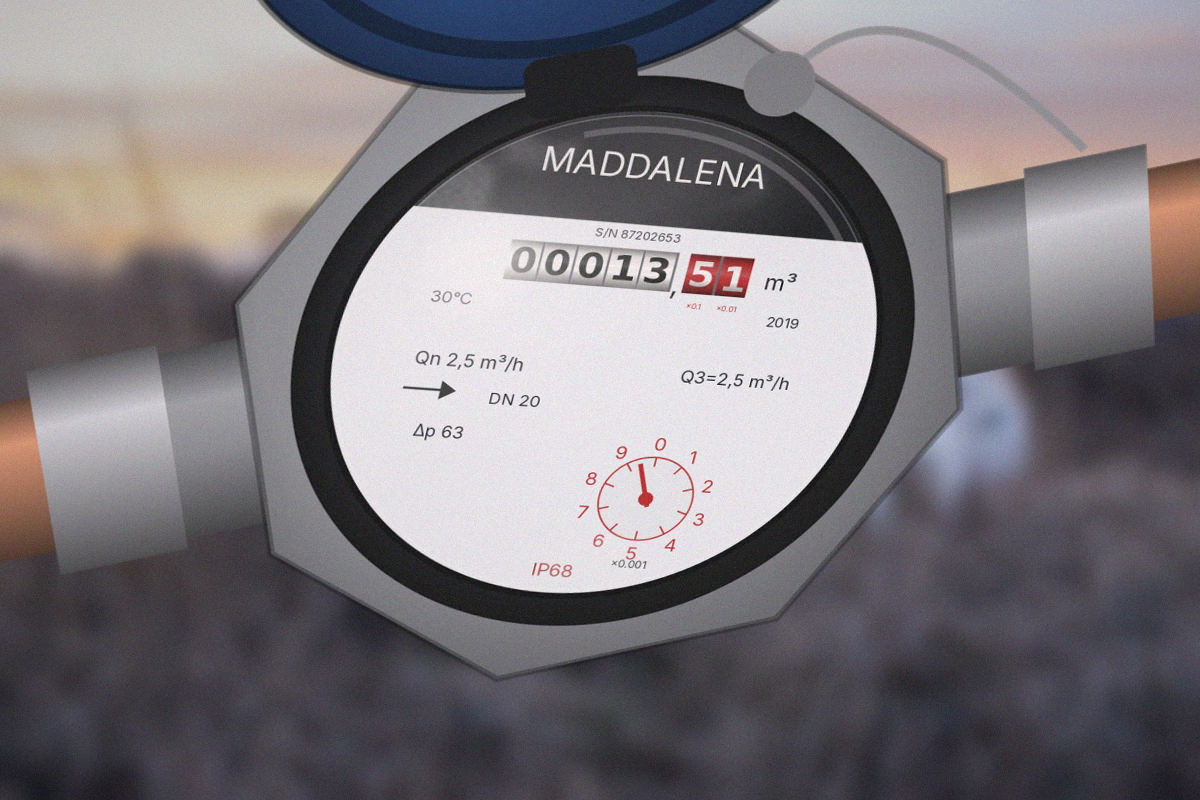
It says value=13.509 unit=m³
